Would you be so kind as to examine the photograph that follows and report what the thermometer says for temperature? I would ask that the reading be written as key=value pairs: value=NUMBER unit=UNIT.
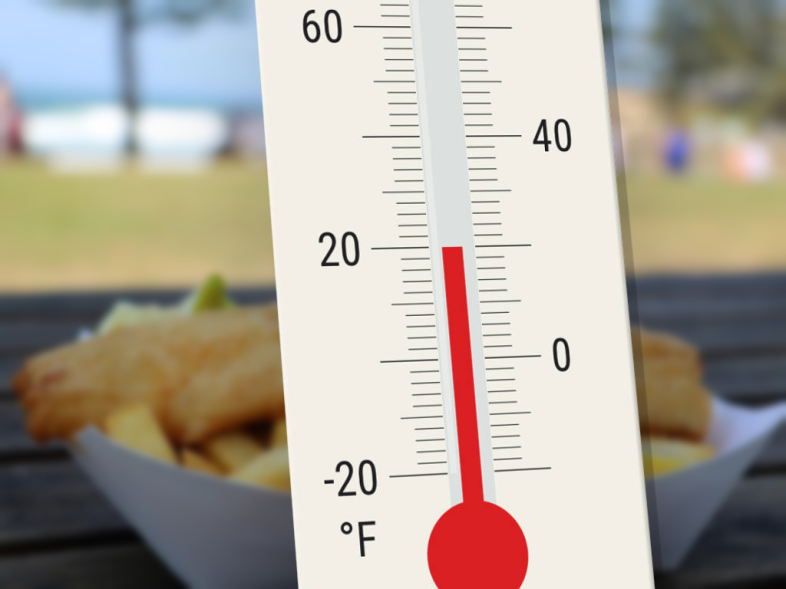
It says value=20 unit=°F
